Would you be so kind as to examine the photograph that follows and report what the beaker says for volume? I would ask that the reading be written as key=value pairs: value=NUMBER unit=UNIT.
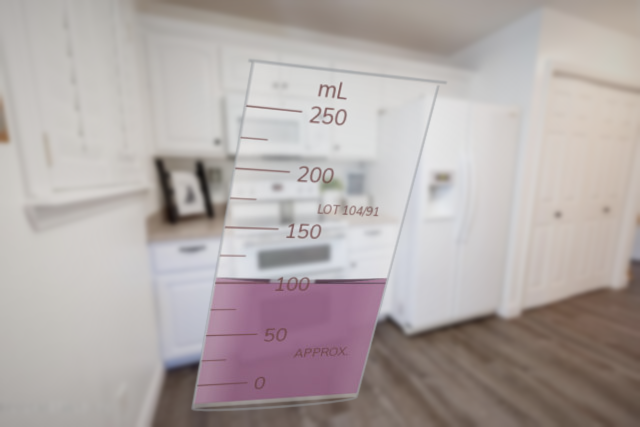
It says value=100 unit=mL
